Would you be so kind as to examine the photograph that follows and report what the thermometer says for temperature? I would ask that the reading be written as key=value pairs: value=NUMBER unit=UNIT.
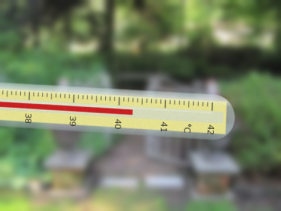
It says value=40.3 unit=°C
